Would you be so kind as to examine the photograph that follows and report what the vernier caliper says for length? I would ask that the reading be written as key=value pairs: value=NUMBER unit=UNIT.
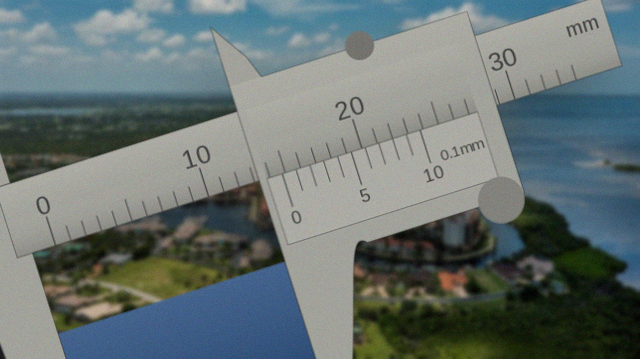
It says value=14.8 unit=mm
